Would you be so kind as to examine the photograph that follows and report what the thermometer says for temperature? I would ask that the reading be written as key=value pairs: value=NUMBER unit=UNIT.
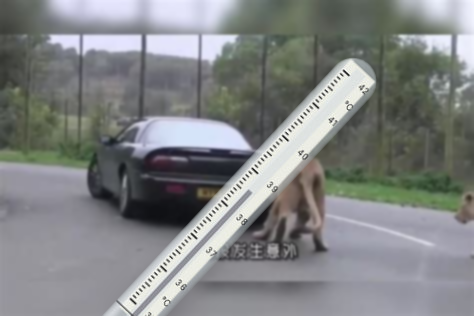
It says value=38.6 unit=°C
